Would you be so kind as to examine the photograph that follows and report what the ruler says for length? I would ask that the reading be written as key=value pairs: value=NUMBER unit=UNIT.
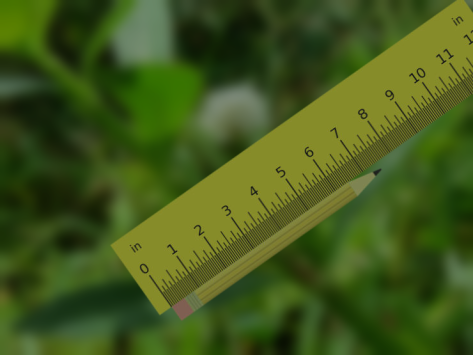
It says value=7.5 unit=in
